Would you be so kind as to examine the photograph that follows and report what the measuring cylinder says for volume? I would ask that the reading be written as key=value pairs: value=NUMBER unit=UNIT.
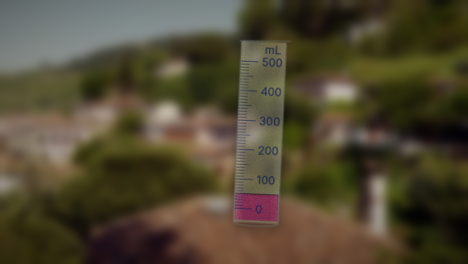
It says value=50 unit=mL
